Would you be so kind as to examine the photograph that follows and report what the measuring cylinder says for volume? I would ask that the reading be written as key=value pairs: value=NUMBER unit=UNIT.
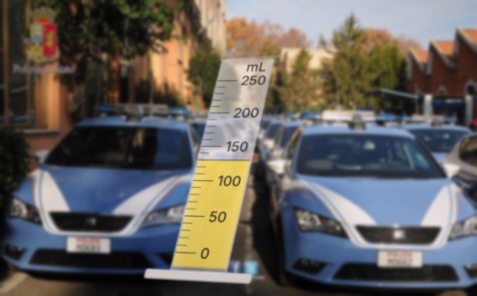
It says value=130 unit=mL
